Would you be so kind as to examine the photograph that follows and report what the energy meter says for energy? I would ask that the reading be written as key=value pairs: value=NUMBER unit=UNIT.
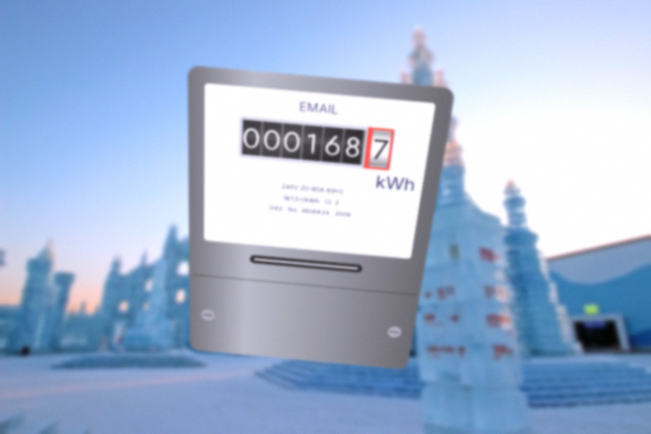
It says value=168.7 unit=kWh
